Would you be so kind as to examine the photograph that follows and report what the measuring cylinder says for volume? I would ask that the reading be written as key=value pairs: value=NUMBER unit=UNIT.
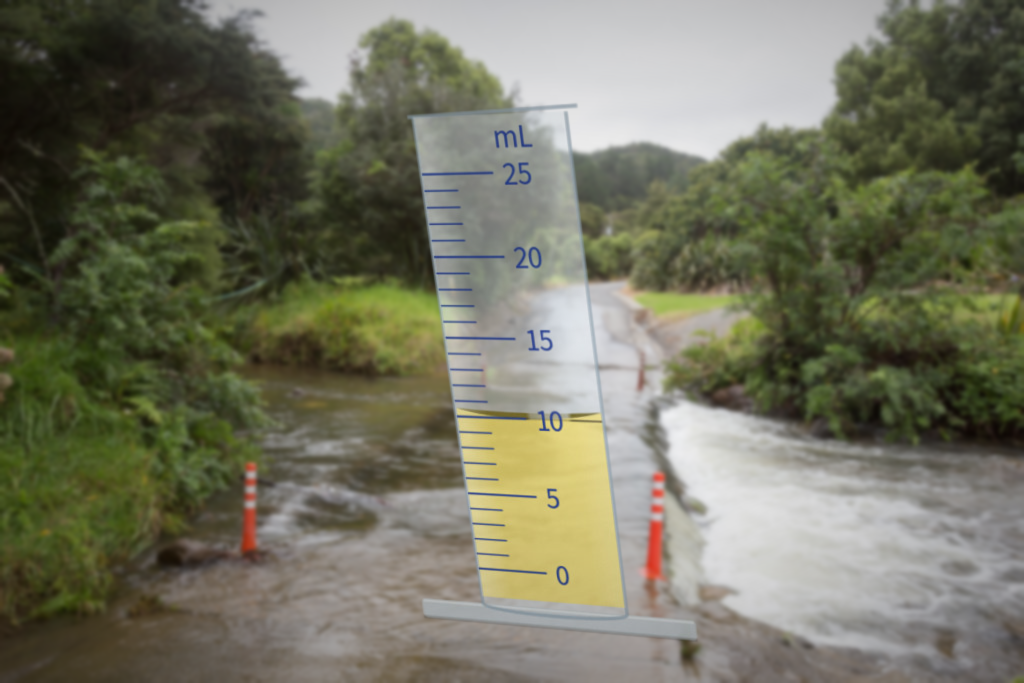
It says value=10 unit=mL
